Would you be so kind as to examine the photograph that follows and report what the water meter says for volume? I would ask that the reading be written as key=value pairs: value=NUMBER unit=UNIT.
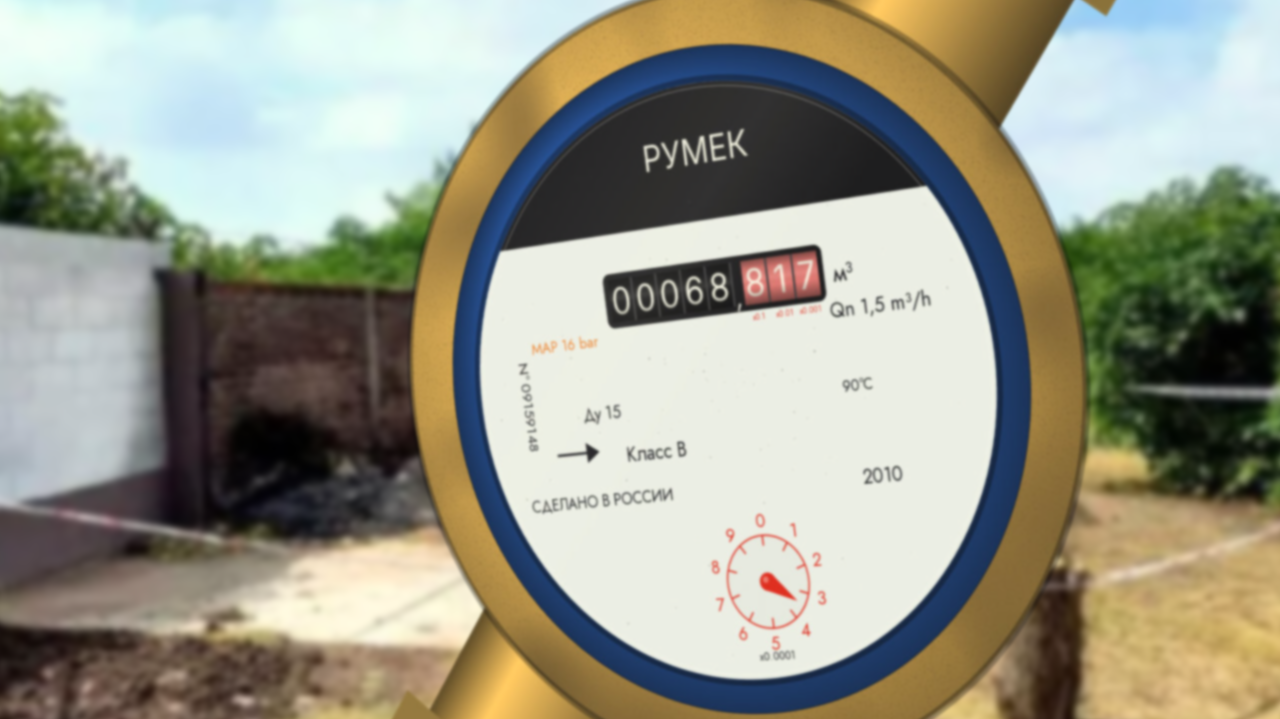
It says value=68.8173 unit=m³
